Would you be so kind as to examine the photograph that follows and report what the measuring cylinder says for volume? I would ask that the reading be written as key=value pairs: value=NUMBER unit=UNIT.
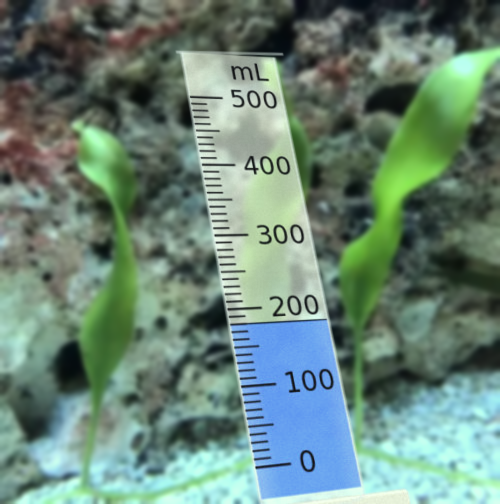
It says value=180 unit=mL
